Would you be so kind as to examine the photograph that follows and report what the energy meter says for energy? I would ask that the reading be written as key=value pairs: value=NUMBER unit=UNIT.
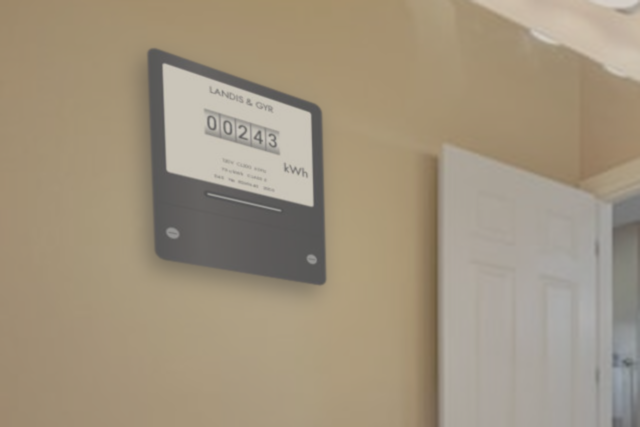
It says value=243 unit=kWh
